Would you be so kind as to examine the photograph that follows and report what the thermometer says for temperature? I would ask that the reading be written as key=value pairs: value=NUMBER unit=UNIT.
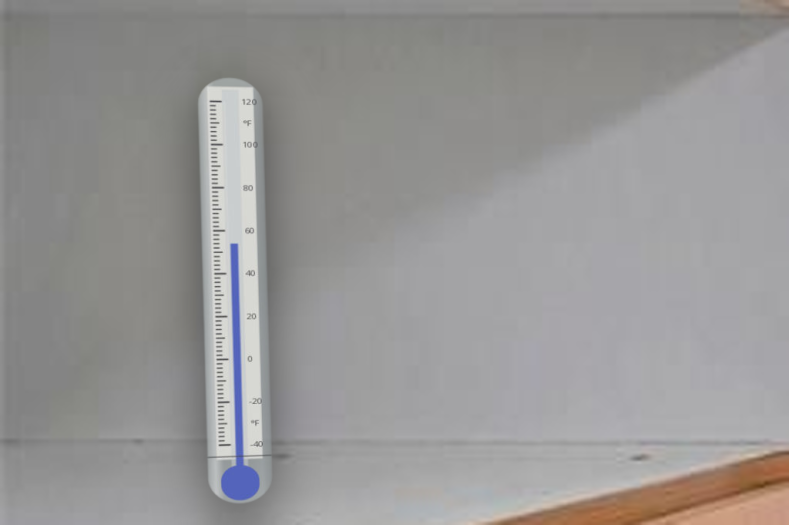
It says value=54 unit=°F
